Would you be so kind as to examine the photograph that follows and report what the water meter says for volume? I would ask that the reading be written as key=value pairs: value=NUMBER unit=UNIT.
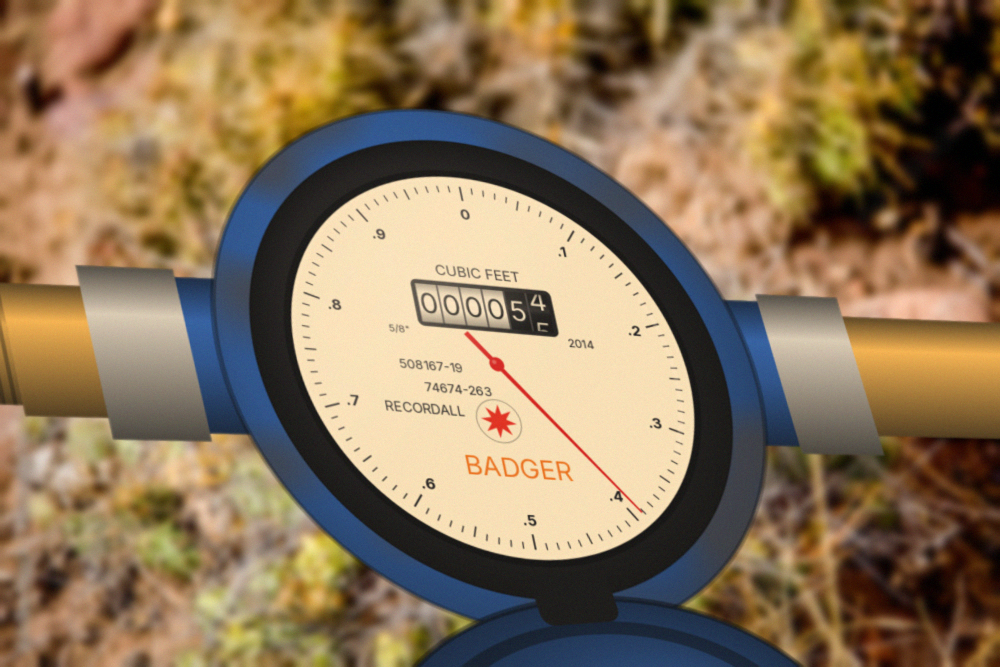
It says value=54.39 unit=ft³
